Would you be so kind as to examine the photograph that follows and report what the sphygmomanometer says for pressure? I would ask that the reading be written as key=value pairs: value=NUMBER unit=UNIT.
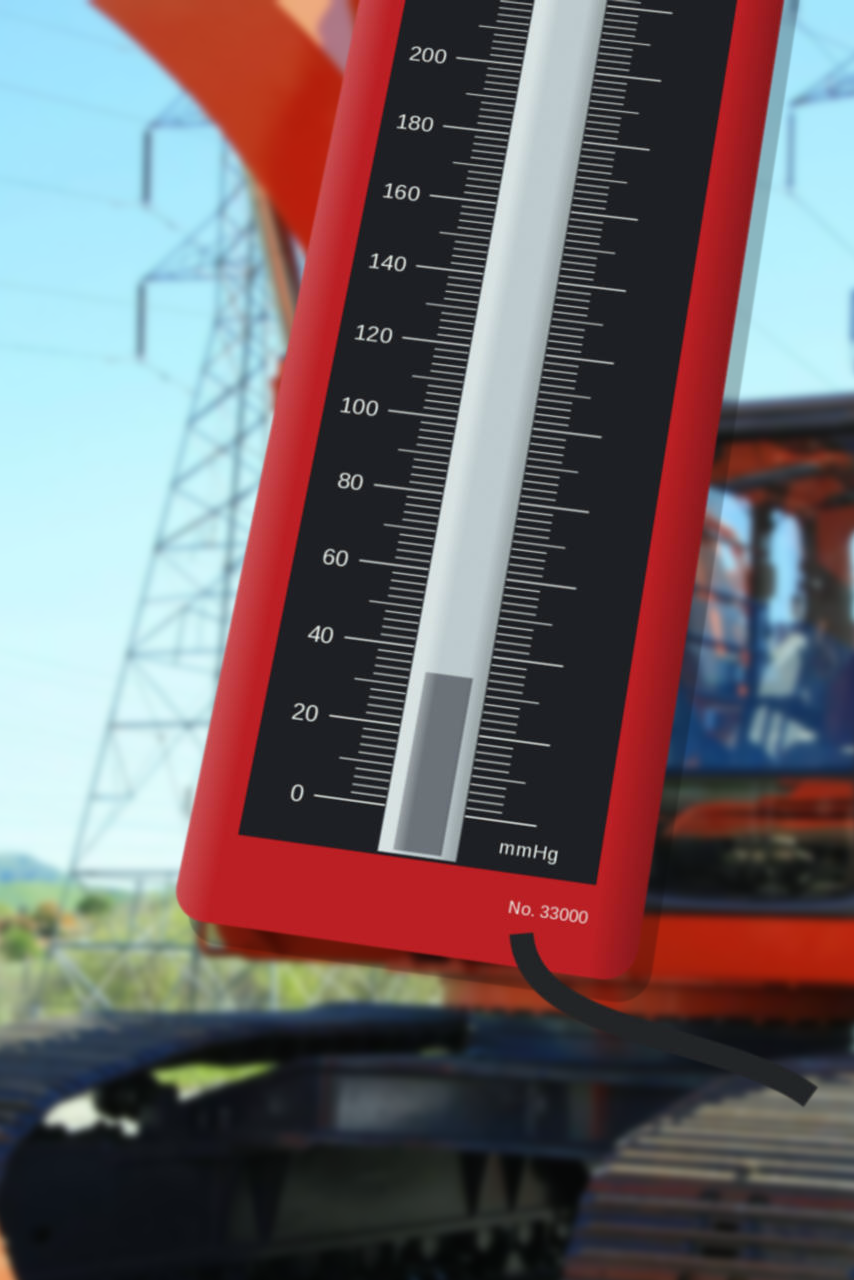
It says value=34 unit=mmHg
